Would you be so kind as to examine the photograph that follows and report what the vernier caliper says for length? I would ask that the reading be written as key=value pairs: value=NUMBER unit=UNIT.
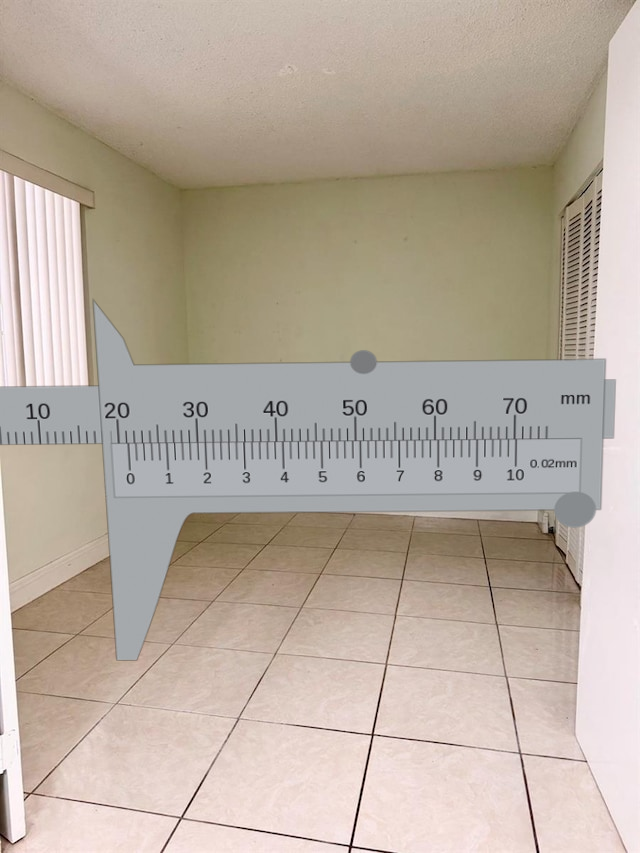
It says value=21.2 unit=mm
